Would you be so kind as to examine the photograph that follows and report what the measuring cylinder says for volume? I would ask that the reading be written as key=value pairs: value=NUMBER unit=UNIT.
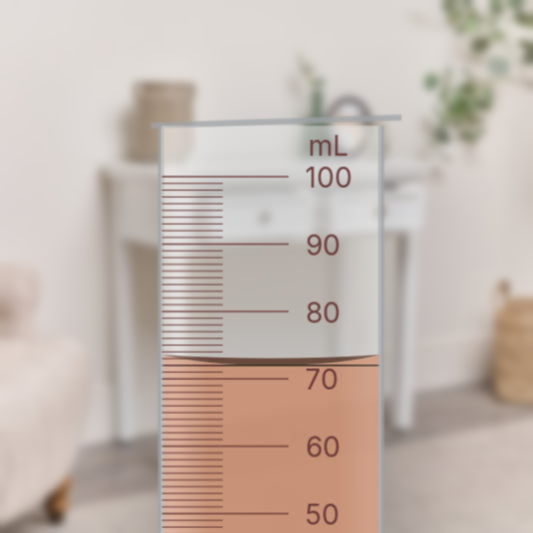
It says value=72 unit=mL
